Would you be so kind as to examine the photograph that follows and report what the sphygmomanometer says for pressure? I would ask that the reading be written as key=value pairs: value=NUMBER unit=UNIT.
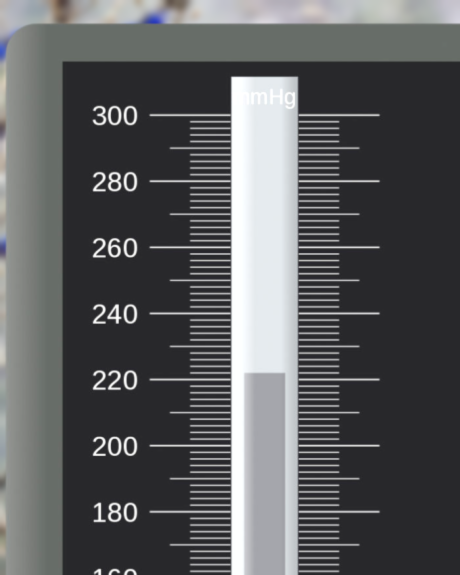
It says value=222 unit=mmHg
